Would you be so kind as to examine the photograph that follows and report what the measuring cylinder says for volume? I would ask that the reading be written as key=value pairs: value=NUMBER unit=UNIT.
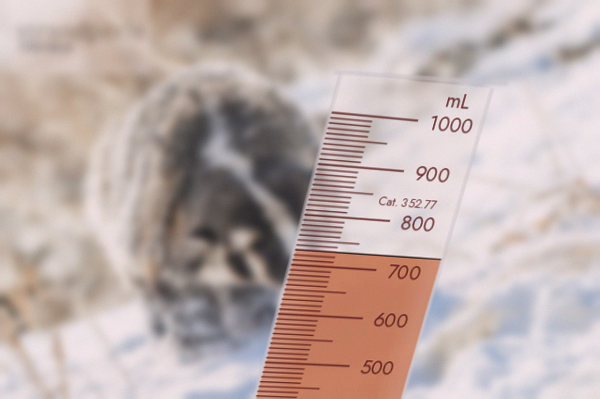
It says value=730 unit=mL
